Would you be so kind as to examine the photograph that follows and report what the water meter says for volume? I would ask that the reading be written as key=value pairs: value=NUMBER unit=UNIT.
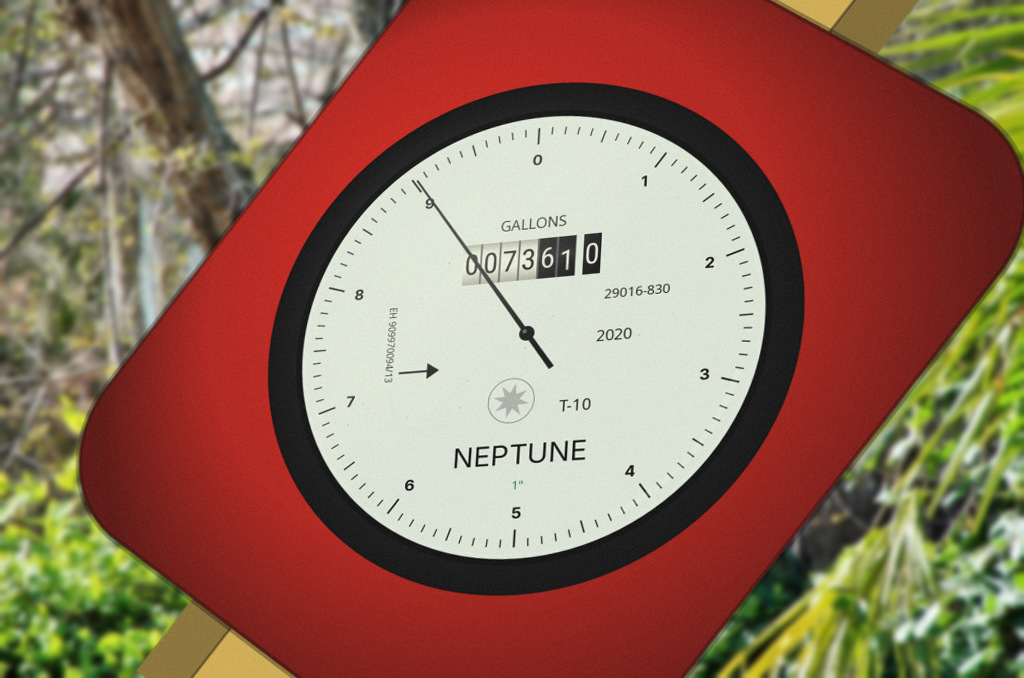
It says value=73609.0 unit=gal
